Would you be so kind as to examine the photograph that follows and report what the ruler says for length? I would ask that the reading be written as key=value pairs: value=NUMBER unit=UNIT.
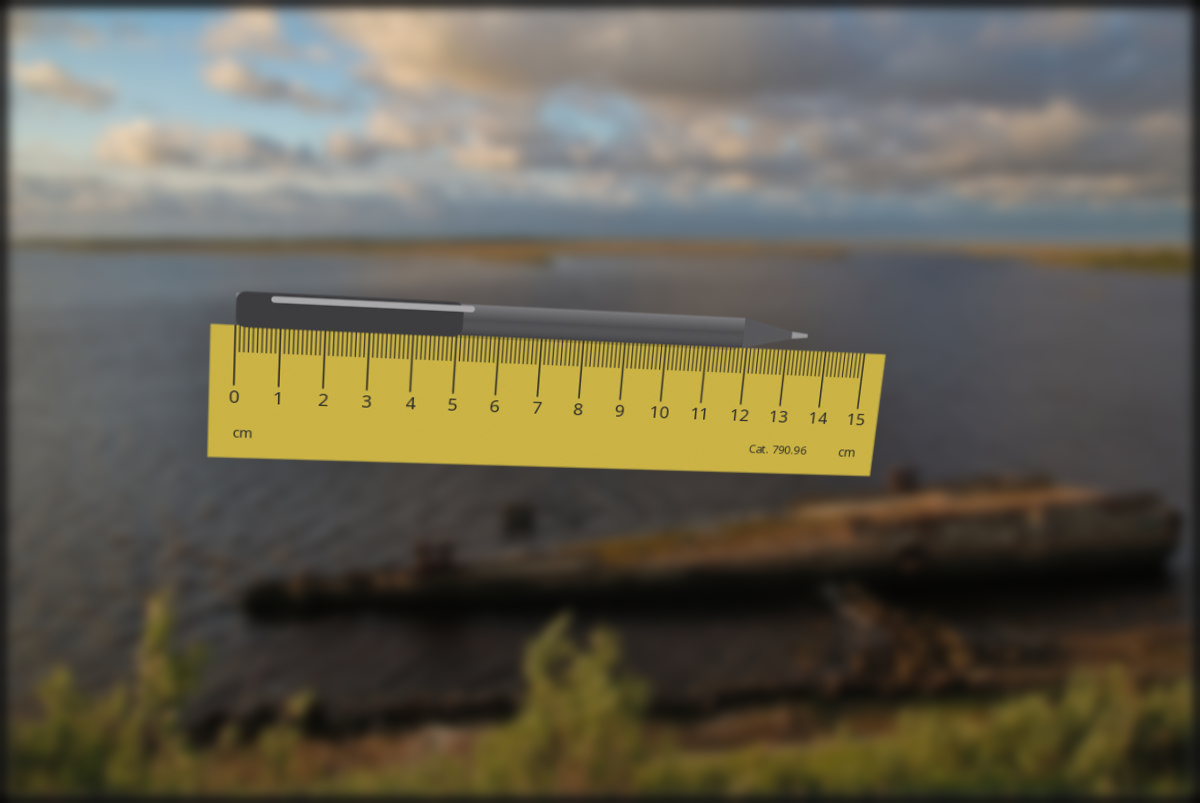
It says value=13.5 unit=cm
